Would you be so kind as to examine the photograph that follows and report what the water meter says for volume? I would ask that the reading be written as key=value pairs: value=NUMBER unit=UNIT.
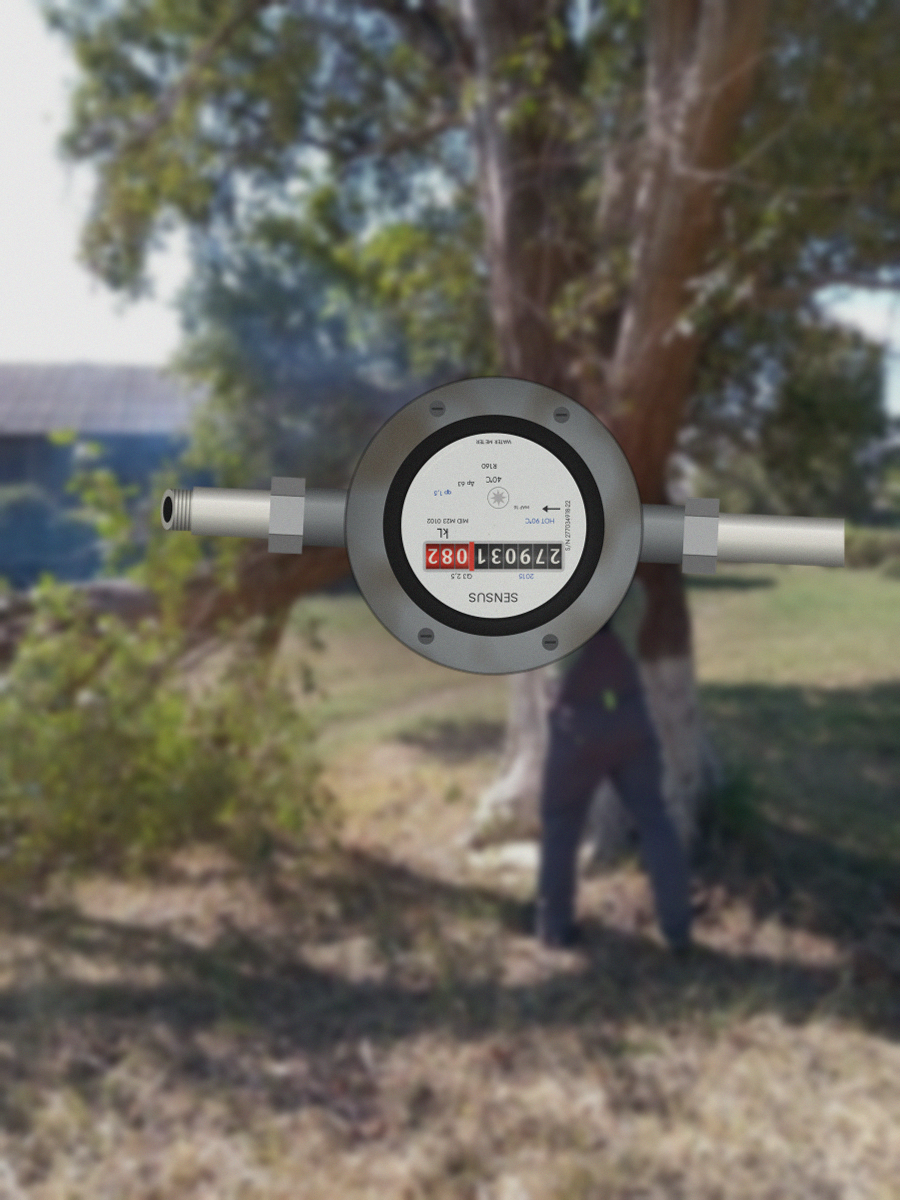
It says value=279031.082 unit=kL
